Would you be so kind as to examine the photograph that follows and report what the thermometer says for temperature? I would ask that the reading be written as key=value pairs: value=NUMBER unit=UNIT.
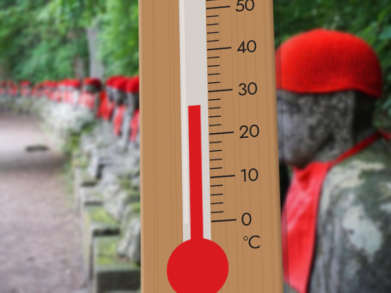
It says value=27 unit=°C
